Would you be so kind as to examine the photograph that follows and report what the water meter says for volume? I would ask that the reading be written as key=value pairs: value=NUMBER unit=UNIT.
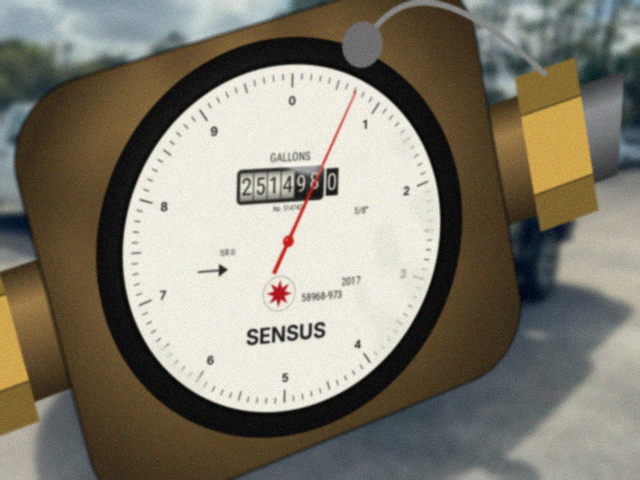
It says value=2514980.7 unit=gal
